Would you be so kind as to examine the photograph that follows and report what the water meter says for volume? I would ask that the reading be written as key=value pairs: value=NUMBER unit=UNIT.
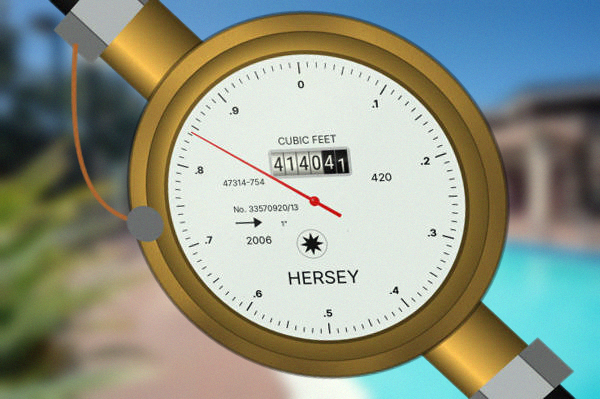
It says value=414040.84 unit=ft³
